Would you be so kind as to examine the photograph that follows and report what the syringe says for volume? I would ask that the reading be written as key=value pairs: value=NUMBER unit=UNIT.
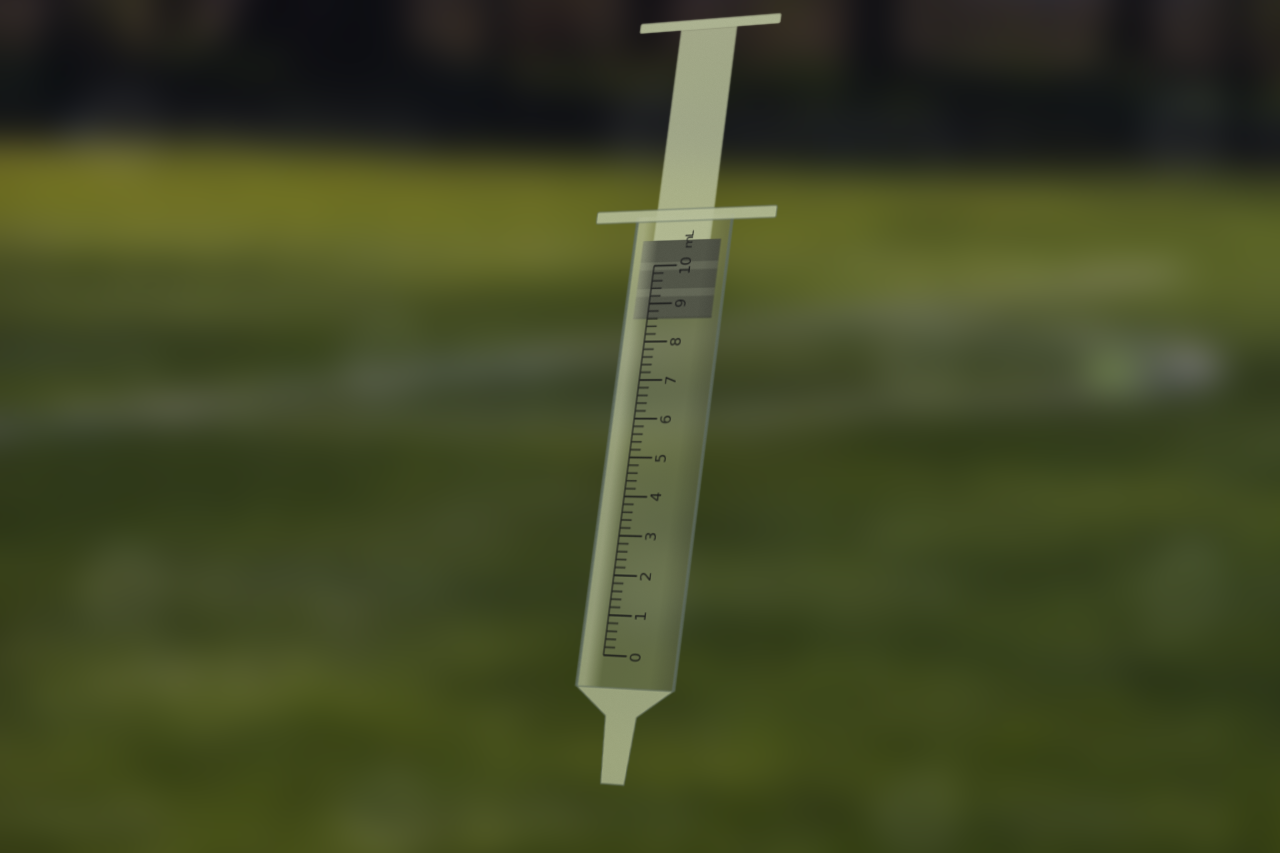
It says value=8.6 unit=mL
